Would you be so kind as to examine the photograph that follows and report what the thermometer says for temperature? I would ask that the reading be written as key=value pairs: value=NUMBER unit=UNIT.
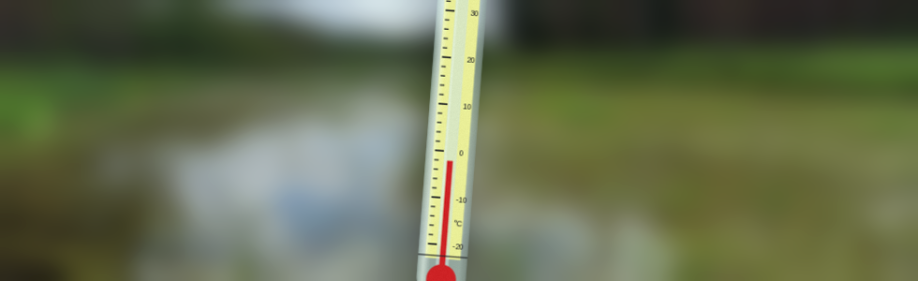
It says value=-2 unit=°C
